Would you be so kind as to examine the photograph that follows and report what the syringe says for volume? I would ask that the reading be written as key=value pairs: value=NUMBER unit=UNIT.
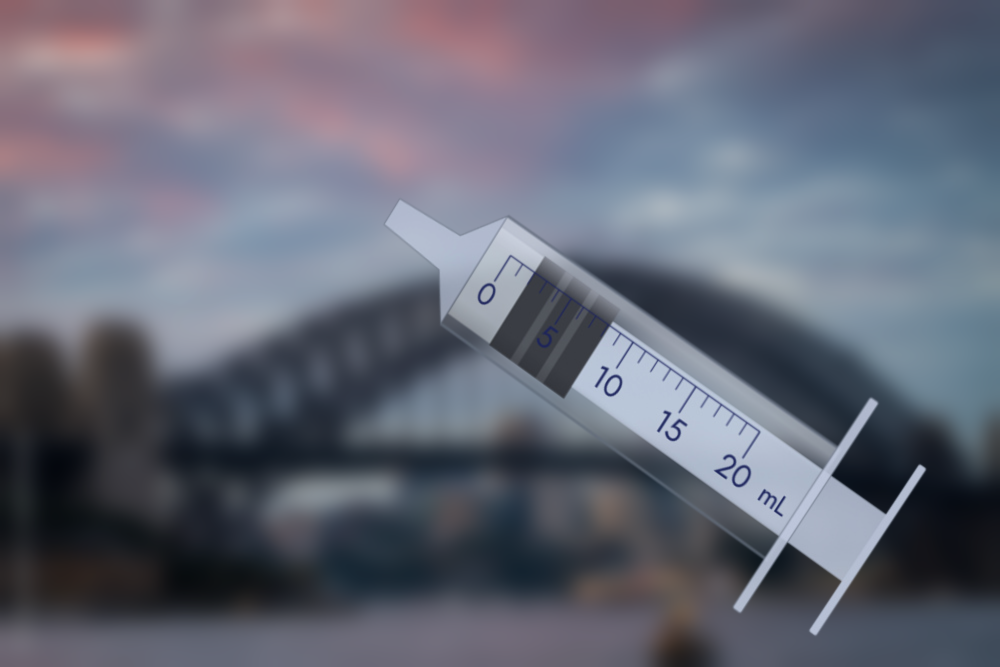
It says value=2 unit=mL
